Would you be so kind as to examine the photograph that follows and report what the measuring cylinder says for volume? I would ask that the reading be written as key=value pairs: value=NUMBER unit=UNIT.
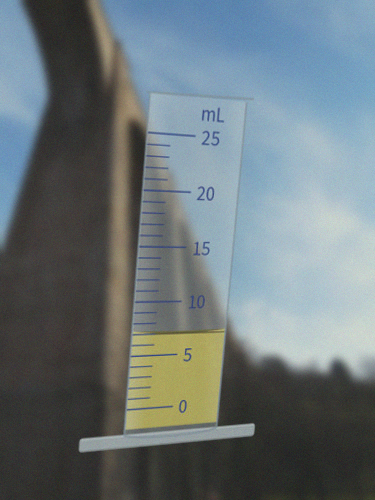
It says value=7 unit=mL
